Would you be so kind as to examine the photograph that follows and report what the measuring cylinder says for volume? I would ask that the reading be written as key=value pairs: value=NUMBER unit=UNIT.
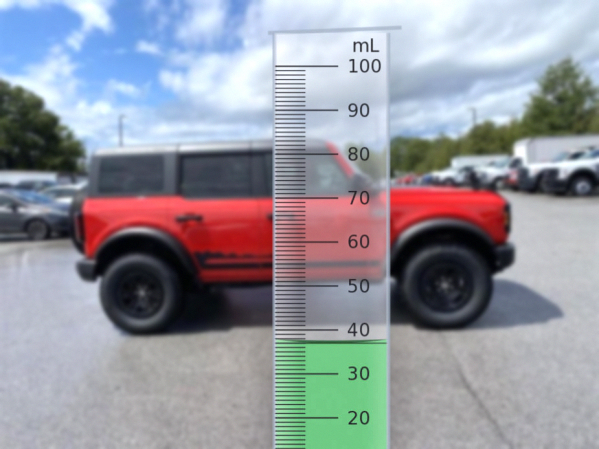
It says value=37 unit=mL
